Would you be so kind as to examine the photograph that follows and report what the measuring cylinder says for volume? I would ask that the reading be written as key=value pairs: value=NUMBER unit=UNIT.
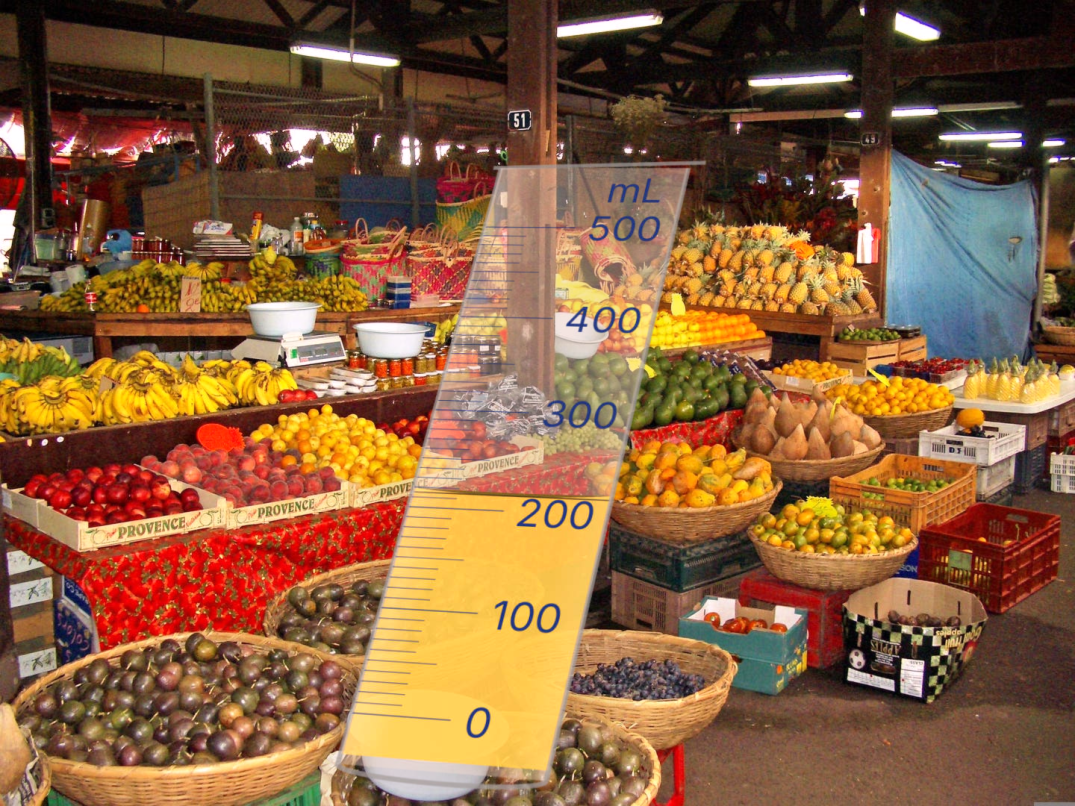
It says value=215 unit=mL
